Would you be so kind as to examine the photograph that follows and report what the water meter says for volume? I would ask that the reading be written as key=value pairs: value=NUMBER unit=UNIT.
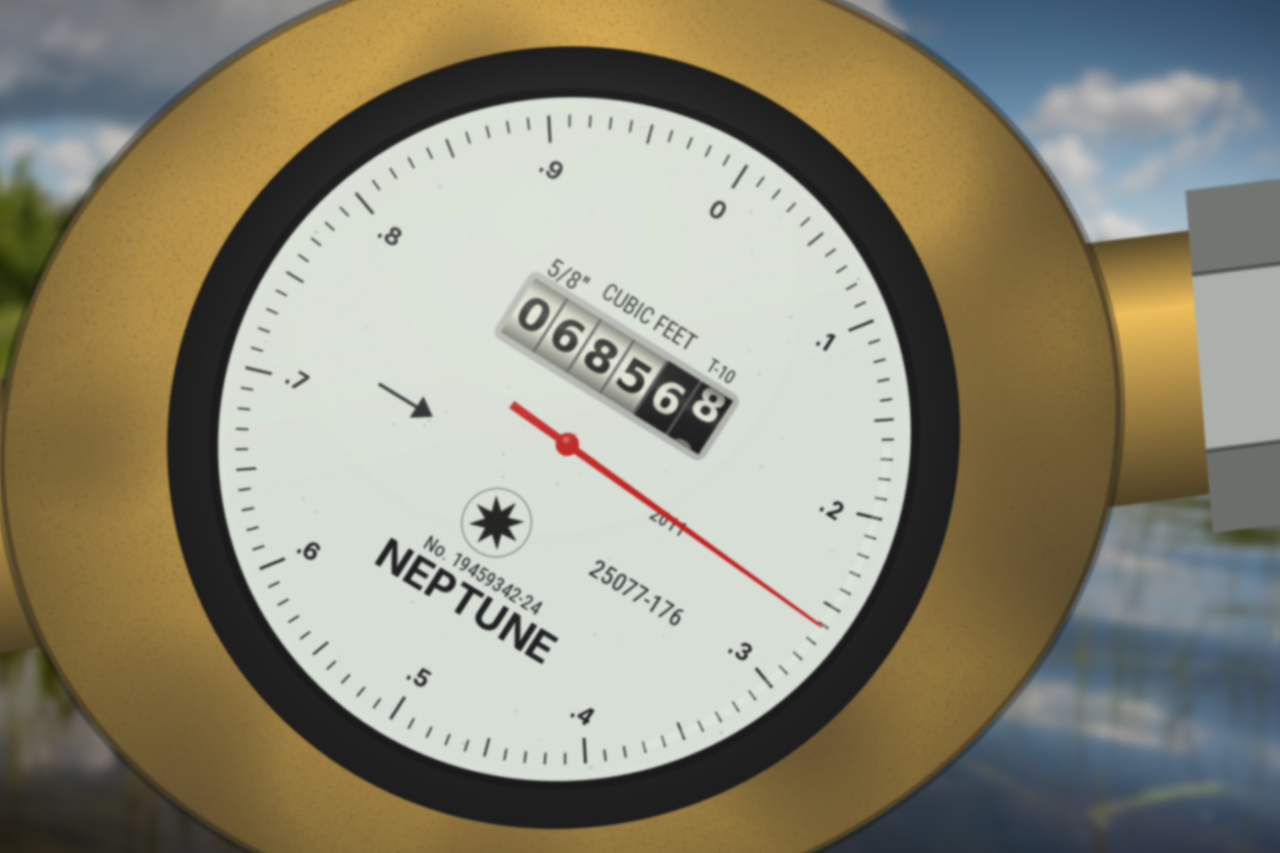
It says value=68568.26 unit=ft³
